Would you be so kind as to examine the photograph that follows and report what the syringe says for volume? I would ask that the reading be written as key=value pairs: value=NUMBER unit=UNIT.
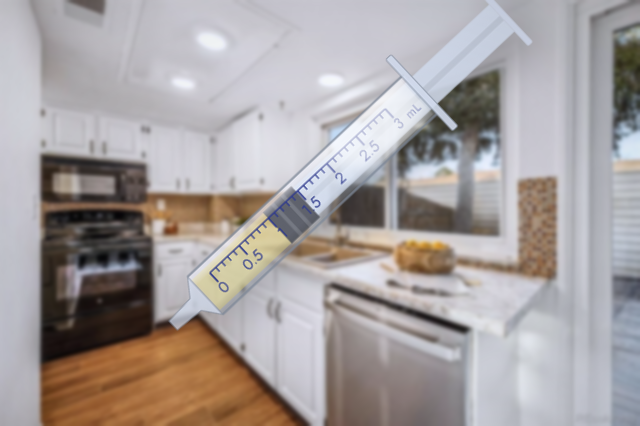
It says value=1 unit=mL
